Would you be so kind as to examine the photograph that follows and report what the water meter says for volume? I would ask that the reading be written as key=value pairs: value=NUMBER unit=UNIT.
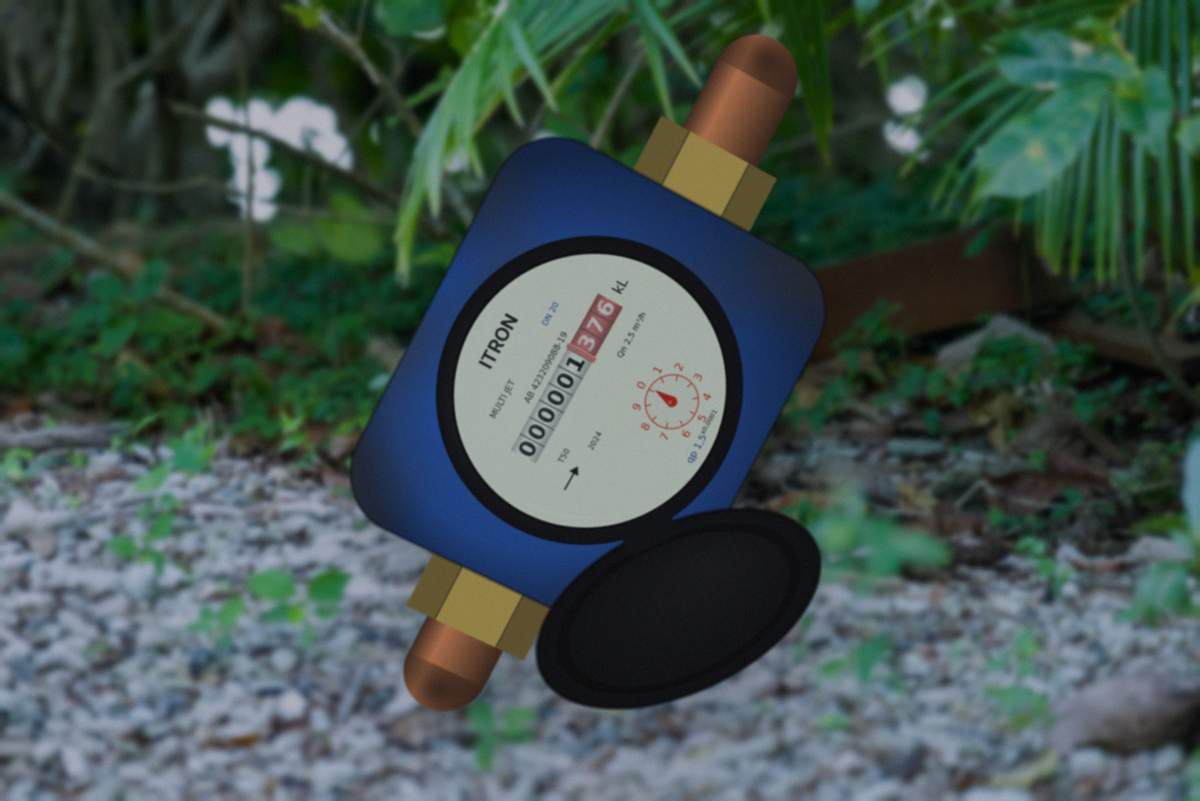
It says value=1.3760 unit=kL
